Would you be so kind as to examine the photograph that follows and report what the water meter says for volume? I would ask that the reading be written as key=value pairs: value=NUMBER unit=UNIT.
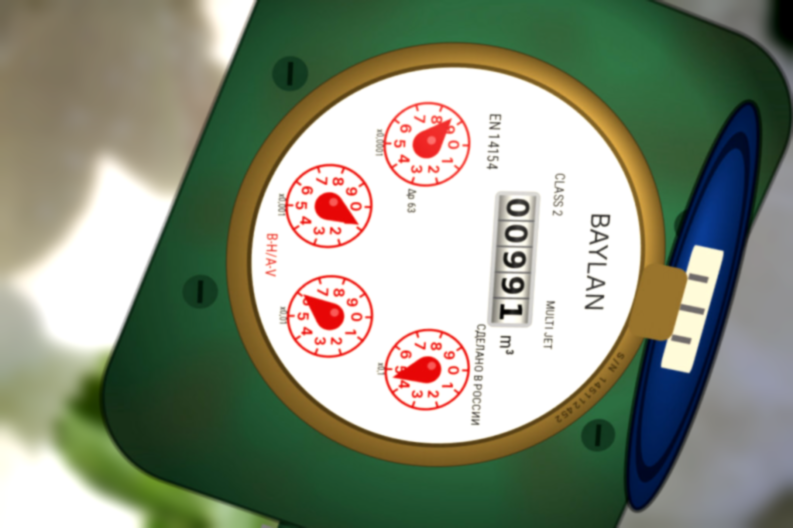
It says value=991.4608 unit=m³
